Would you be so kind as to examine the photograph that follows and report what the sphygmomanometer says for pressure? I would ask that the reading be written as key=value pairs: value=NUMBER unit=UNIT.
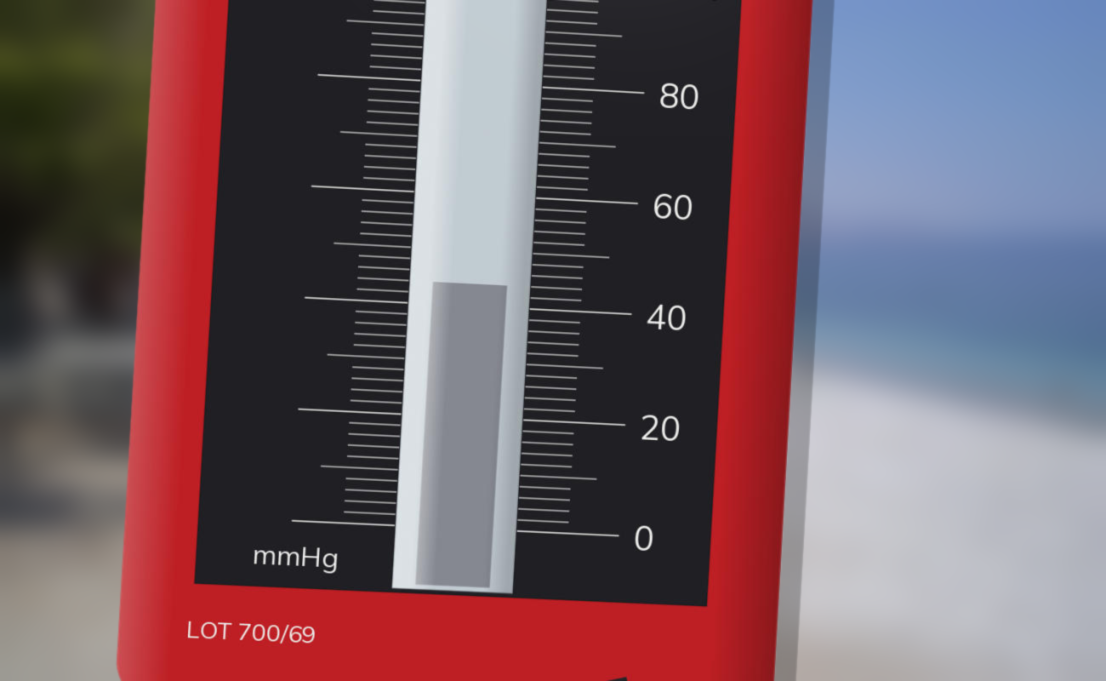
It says value=44 unit=mmHg
